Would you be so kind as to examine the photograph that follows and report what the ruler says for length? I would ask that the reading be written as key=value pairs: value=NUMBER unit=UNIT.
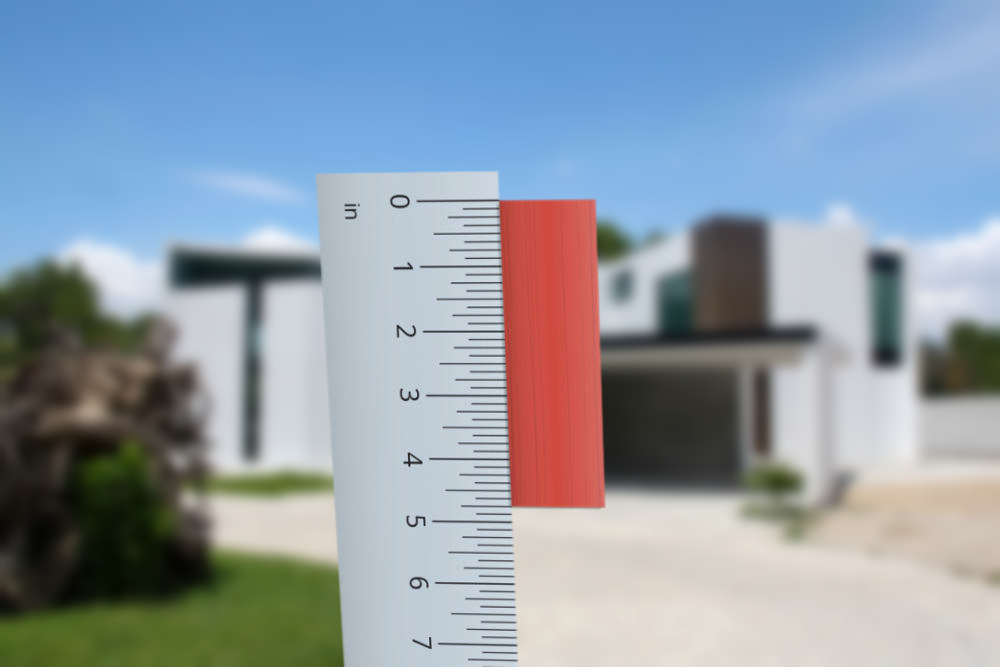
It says value=4.75 unit=in
